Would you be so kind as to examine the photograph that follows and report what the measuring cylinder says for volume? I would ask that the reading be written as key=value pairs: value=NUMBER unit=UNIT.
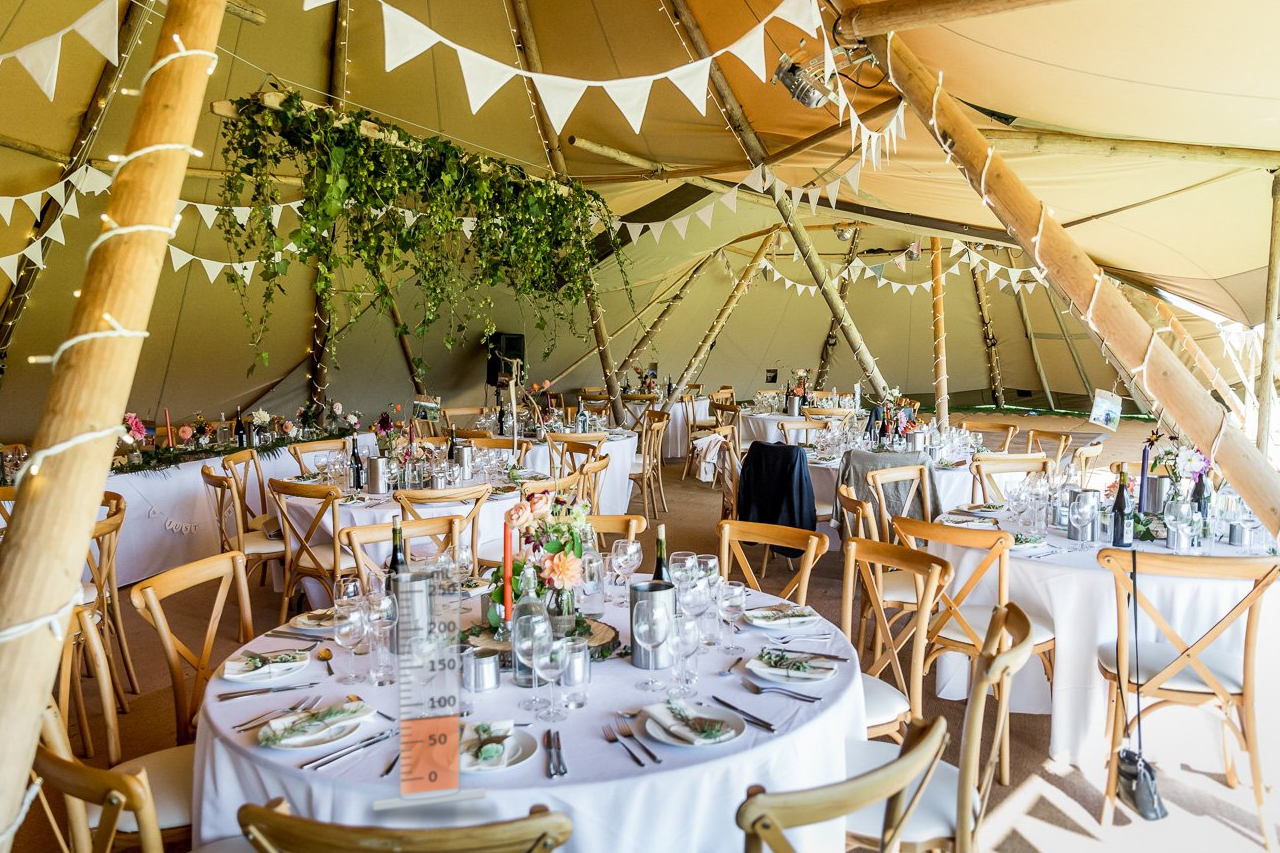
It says value=80 unit=mL
